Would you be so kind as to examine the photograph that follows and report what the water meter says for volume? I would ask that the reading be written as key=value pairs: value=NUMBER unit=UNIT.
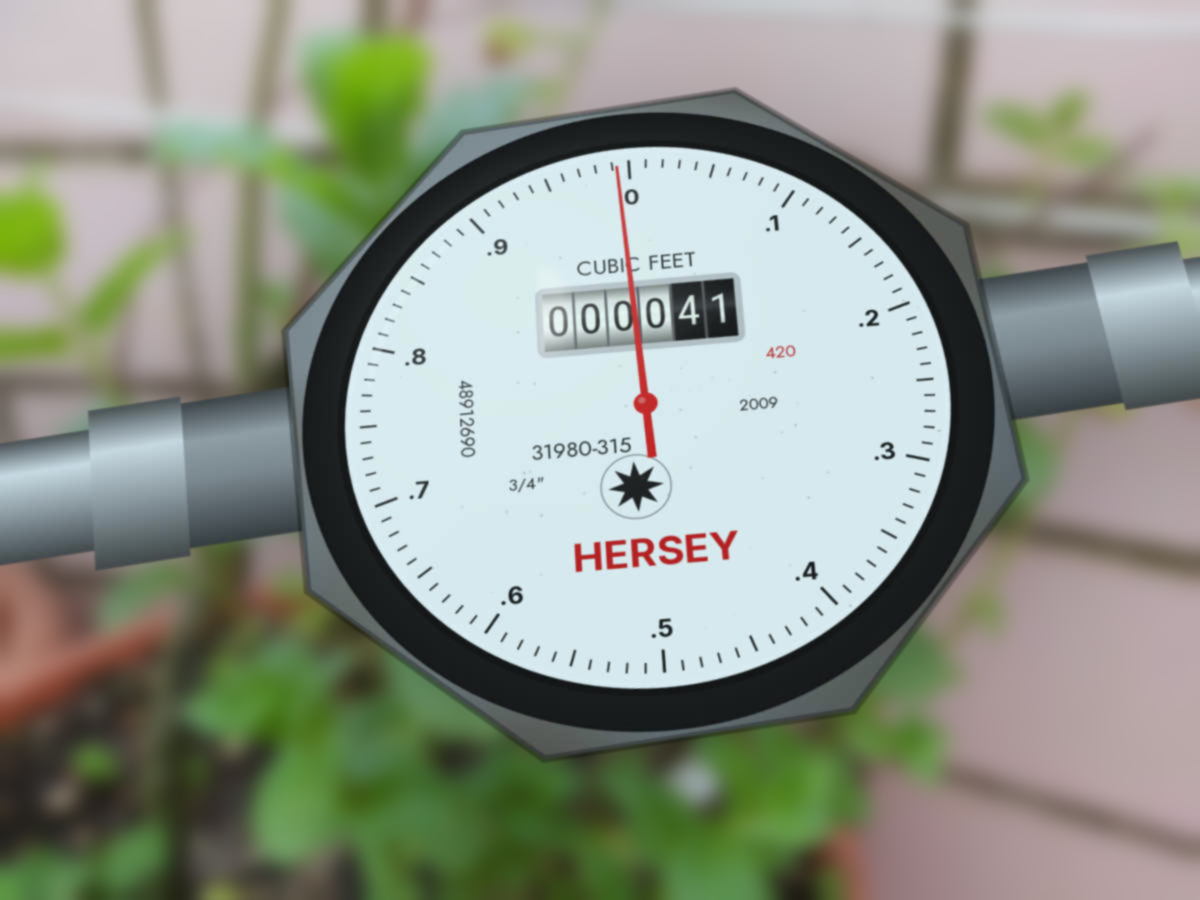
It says value=40.99 unit=ft³
